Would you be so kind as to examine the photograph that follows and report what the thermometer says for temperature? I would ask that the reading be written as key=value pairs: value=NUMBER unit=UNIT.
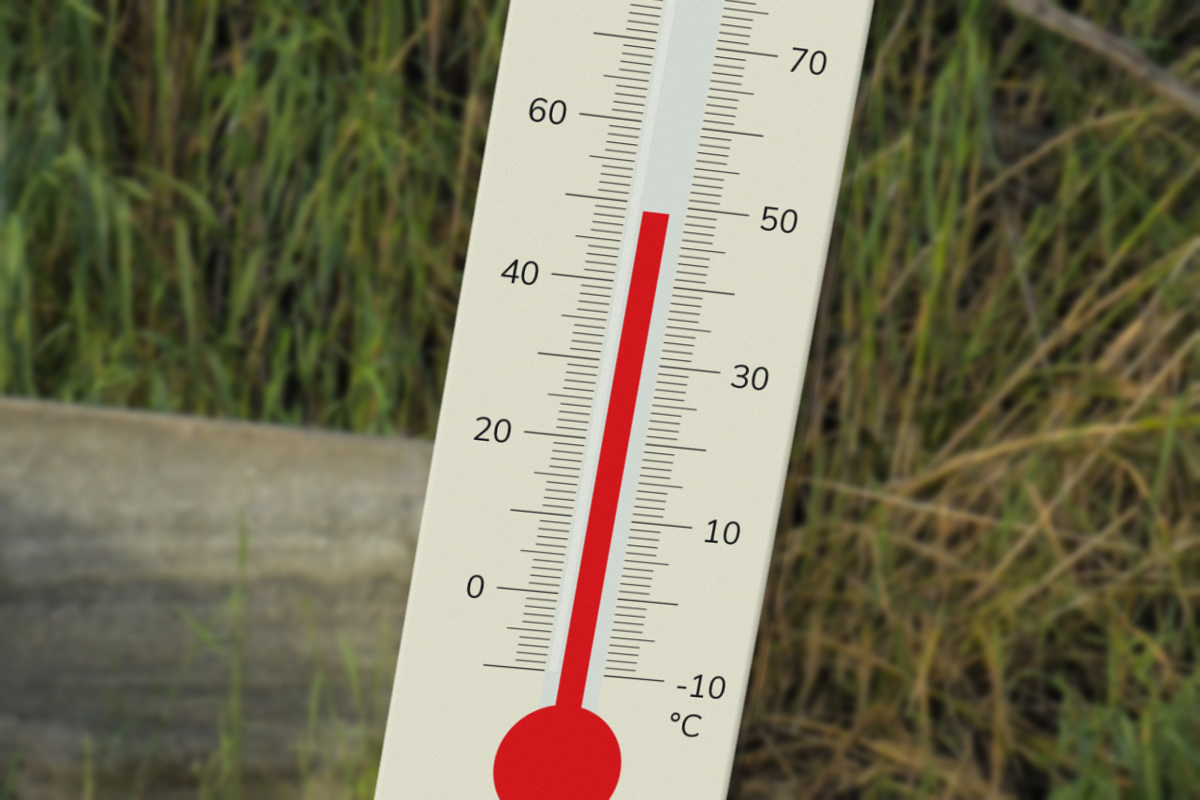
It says value=49 unit=°C
